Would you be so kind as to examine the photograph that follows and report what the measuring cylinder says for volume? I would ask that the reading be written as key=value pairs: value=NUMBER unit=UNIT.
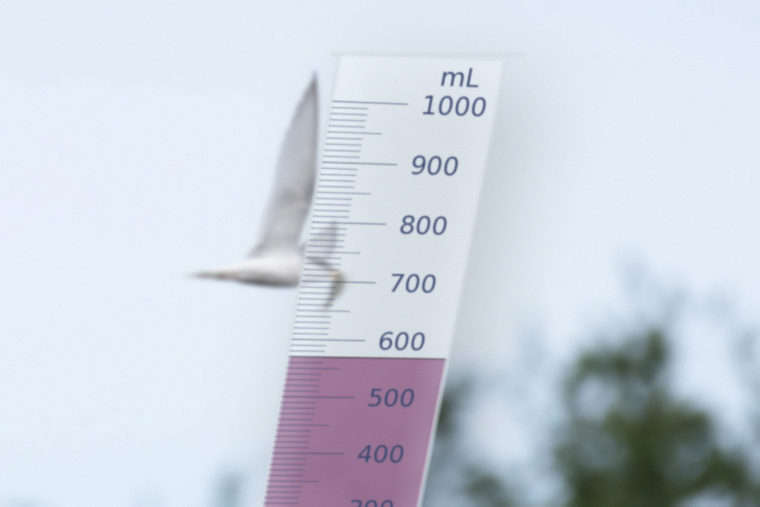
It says value=570 unit=mL
